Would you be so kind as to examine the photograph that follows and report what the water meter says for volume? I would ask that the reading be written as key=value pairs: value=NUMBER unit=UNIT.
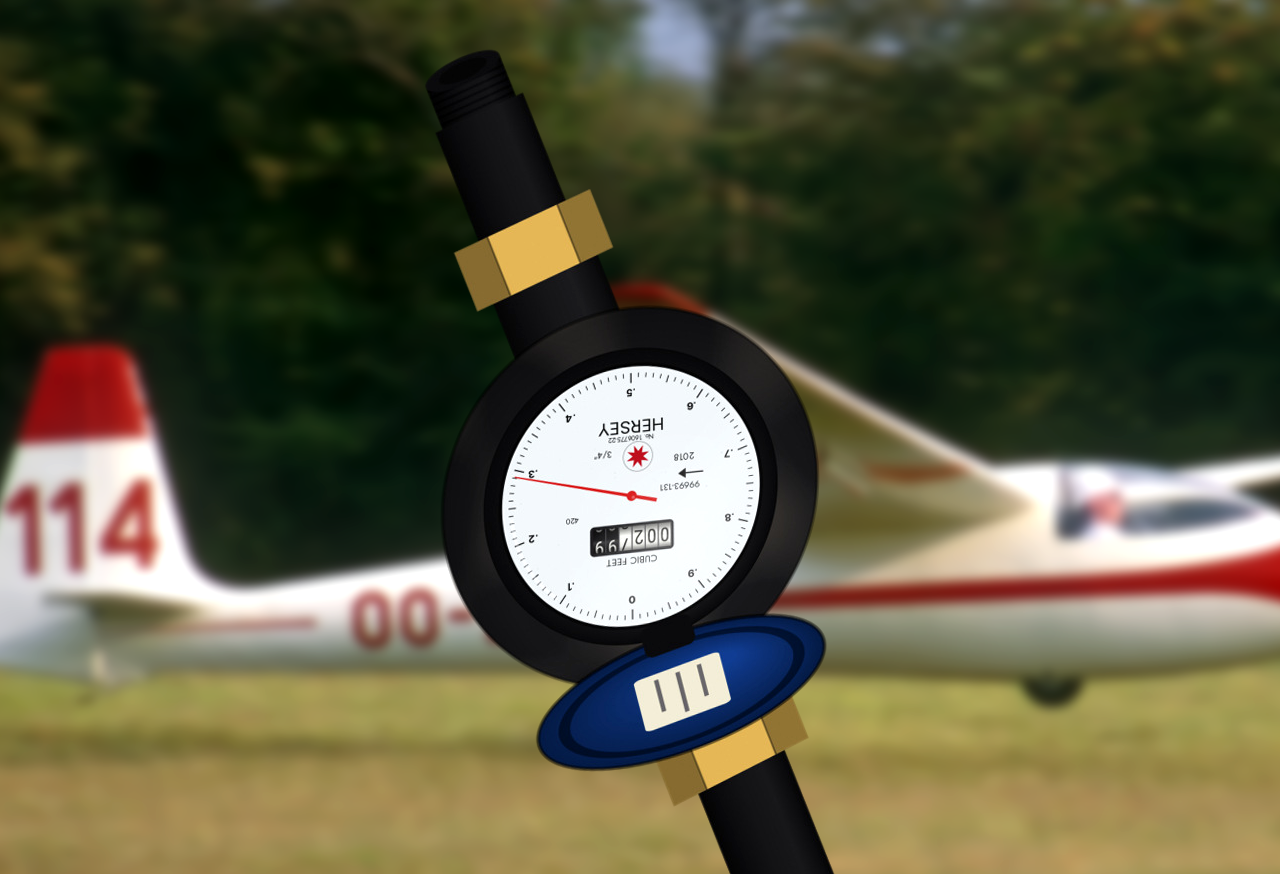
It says value=2799.29 unit=ft³
